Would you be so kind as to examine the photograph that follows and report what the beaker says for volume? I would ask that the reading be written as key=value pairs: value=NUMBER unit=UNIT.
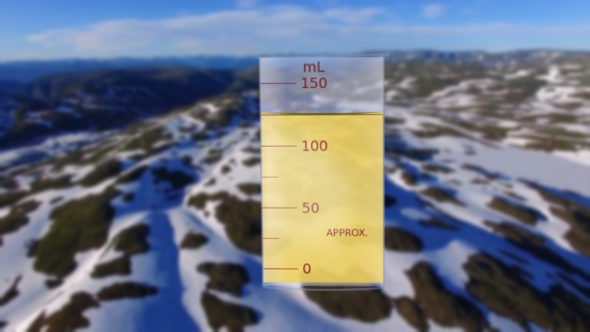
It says value=125 unit=mL
